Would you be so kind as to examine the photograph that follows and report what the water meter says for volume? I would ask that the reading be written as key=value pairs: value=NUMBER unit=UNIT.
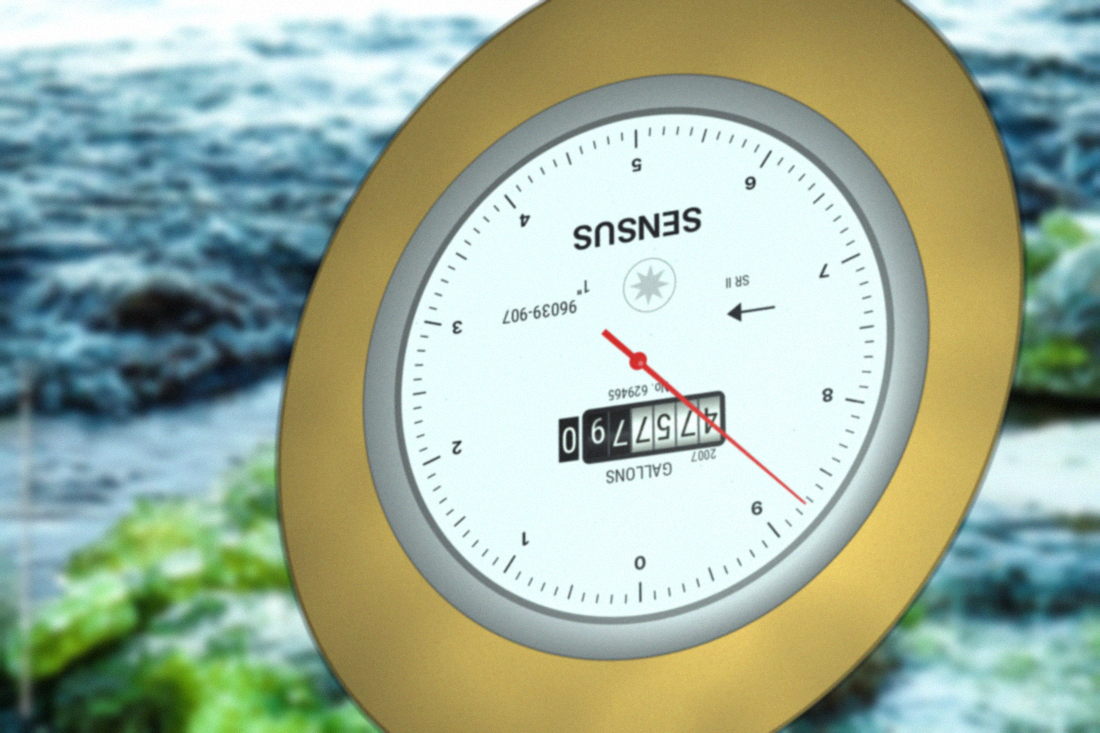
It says value=4757788.7 unit=gal
